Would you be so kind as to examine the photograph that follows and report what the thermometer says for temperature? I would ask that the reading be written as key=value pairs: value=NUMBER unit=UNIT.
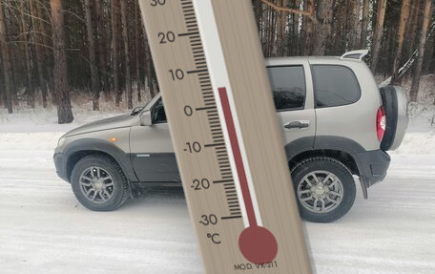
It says value=5 unit=°C
